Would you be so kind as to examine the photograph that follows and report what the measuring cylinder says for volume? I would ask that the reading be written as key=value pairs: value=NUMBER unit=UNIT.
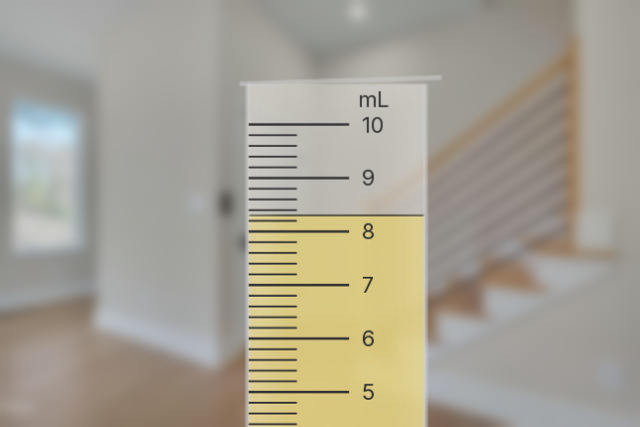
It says value=8.3 unit=mL
